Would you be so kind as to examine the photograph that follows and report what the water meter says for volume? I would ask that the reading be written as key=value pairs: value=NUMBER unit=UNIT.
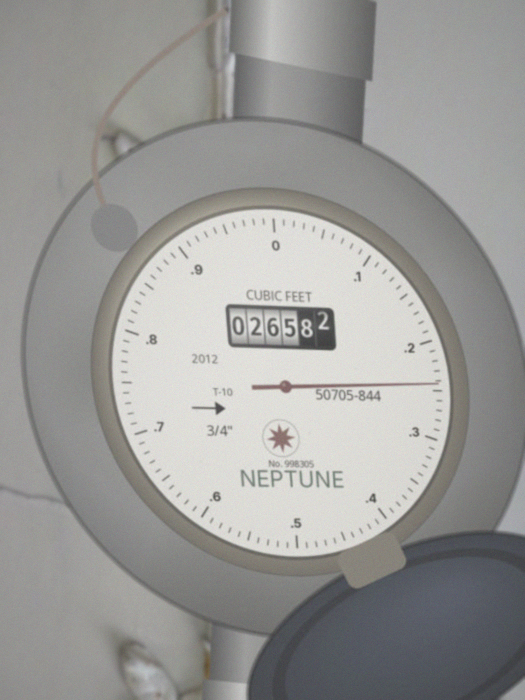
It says value=26582.24 unit=ft³
